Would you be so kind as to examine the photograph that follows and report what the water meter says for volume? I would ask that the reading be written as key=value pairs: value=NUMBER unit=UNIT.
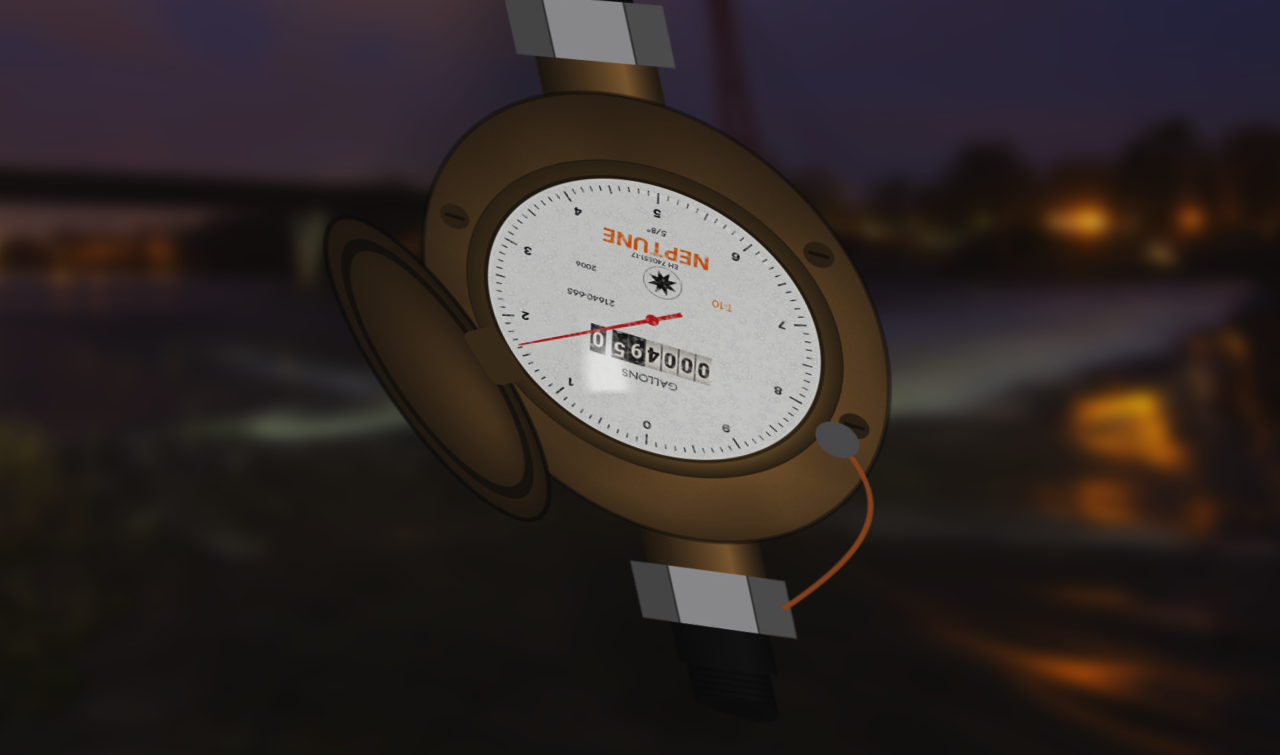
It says value=4951.6 unit=gal
